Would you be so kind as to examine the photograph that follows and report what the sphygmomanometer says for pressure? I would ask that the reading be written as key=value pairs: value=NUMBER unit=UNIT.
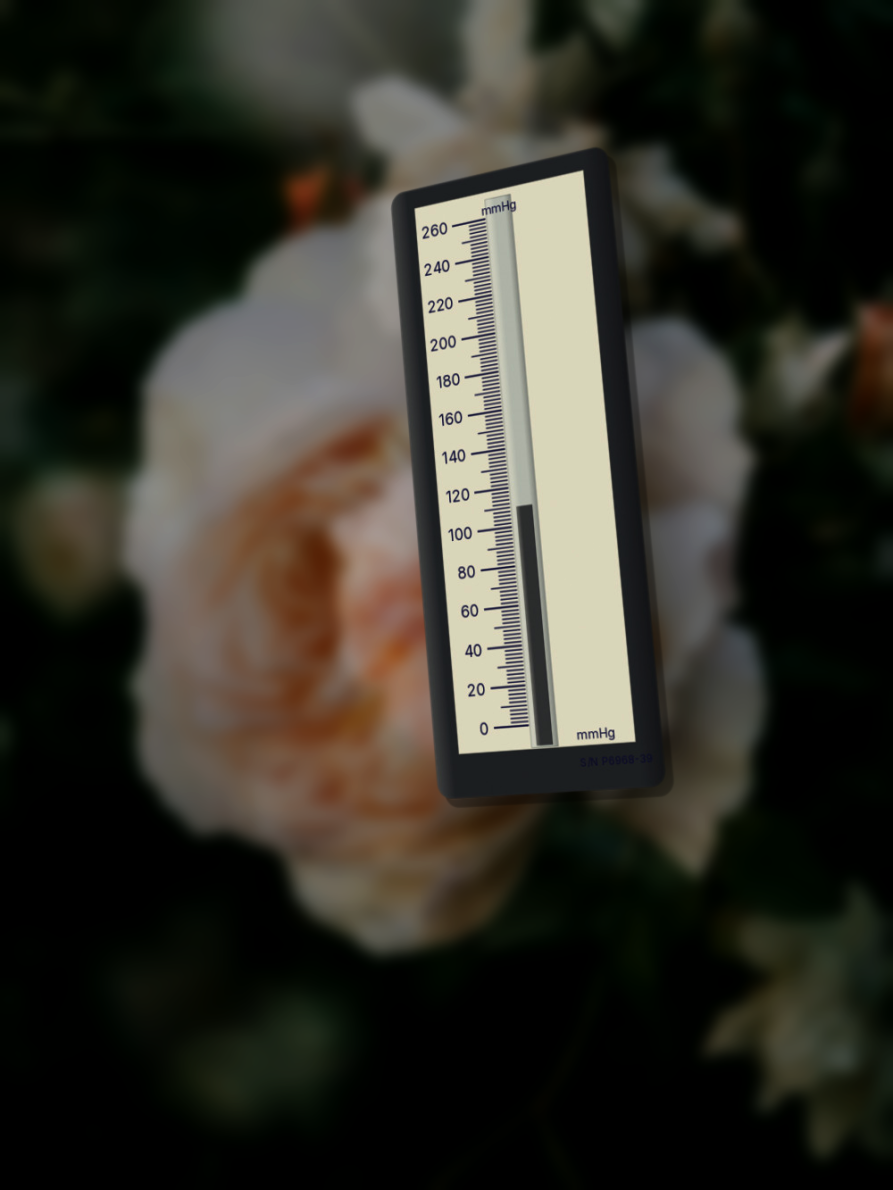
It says value=110 unit=mmHg
